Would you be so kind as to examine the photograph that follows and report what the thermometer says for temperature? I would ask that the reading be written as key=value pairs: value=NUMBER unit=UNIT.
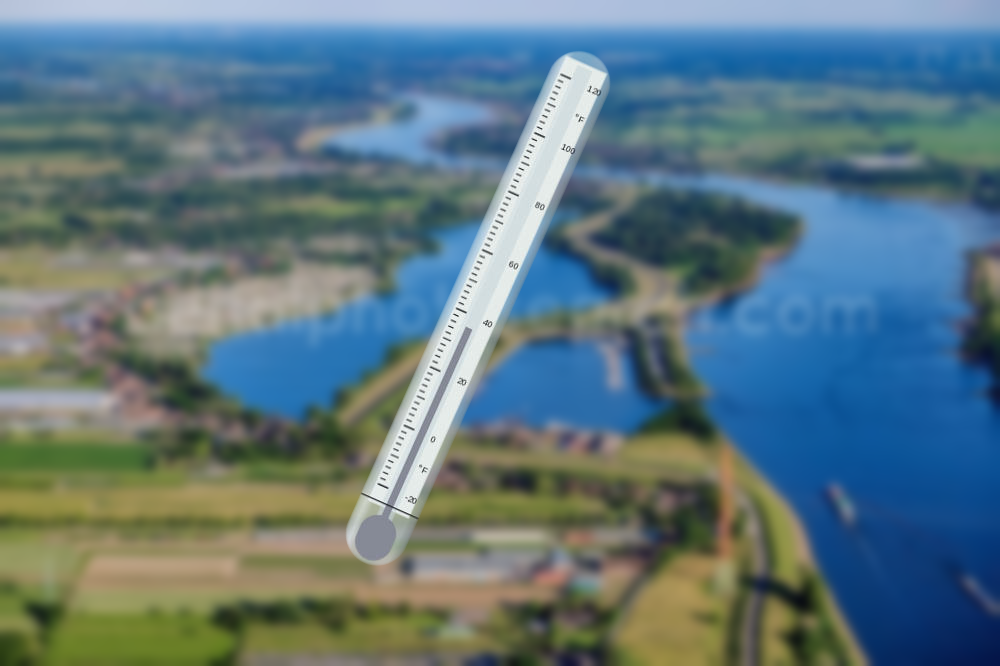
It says value=36 unit=°F
